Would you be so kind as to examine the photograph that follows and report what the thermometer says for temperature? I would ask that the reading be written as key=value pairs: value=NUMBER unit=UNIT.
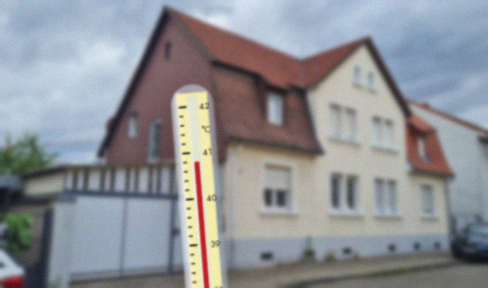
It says value=40.8 unit=°C
